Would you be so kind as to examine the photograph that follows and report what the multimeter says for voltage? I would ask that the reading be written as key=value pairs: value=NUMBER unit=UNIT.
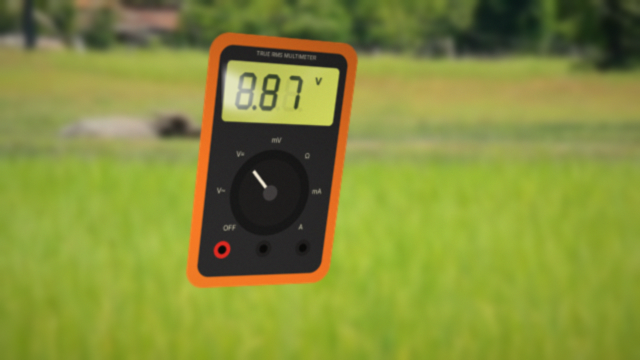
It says value=8.87 unit=V
